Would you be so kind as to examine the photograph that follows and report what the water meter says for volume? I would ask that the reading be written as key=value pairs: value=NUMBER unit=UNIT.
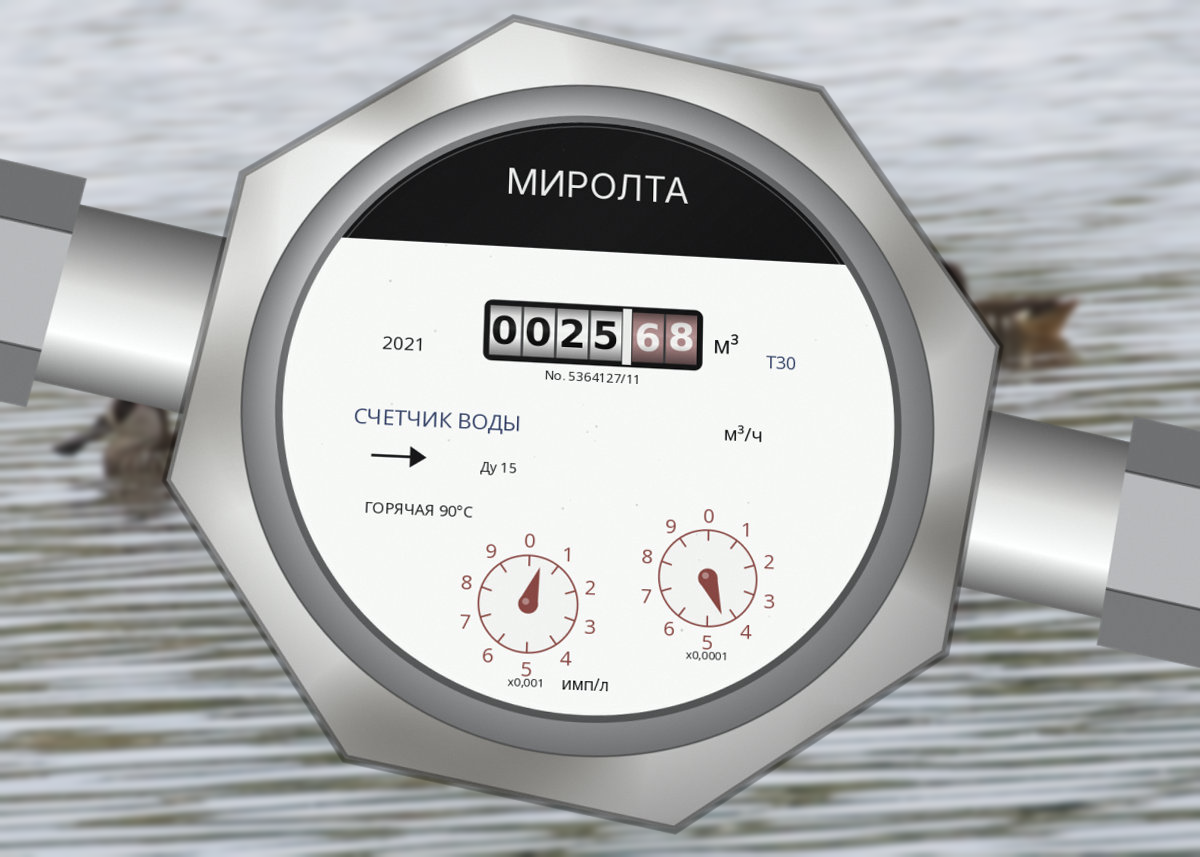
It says value=25.6804 unit=m³
